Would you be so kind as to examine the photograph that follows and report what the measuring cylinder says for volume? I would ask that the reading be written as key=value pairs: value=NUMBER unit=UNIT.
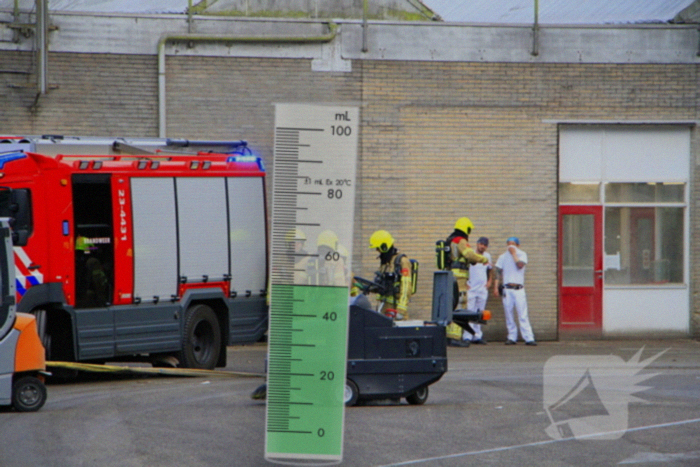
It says value=50 unit=mL
